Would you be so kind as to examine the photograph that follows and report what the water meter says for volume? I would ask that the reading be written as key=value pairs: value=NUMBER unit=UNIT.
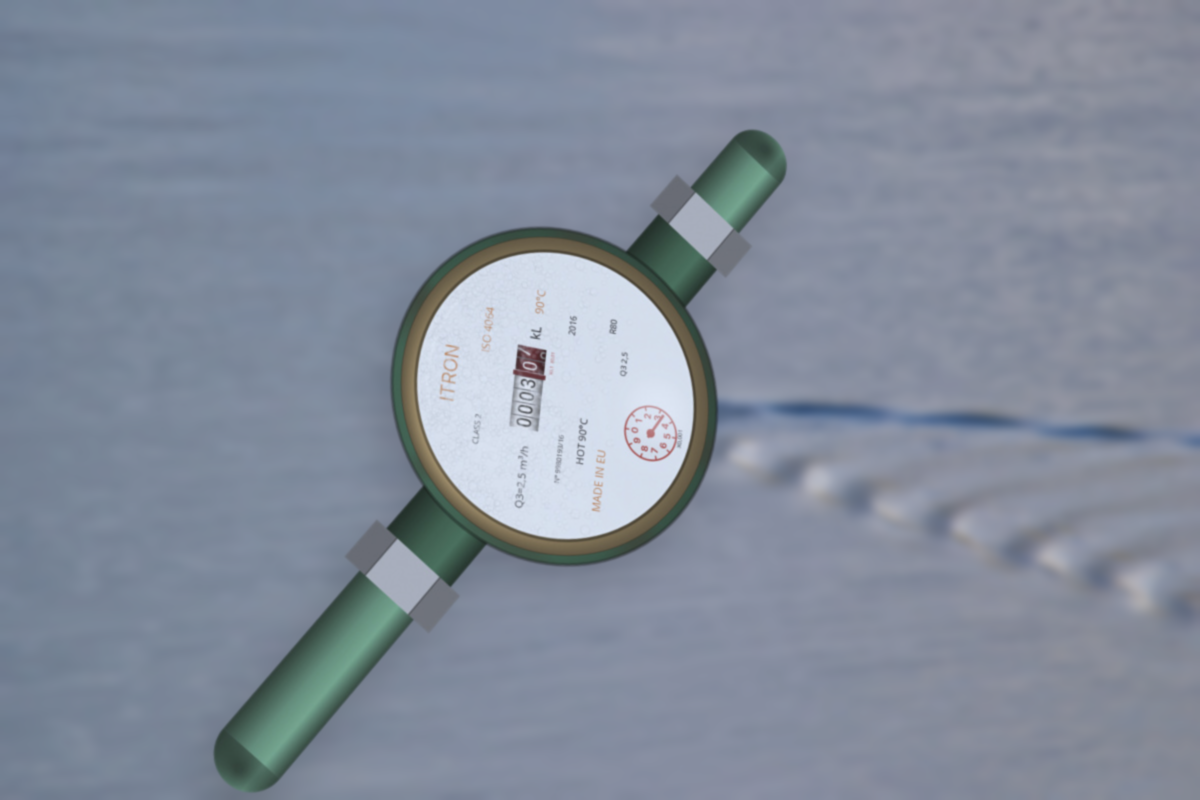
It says value=3.073 unit=kL
